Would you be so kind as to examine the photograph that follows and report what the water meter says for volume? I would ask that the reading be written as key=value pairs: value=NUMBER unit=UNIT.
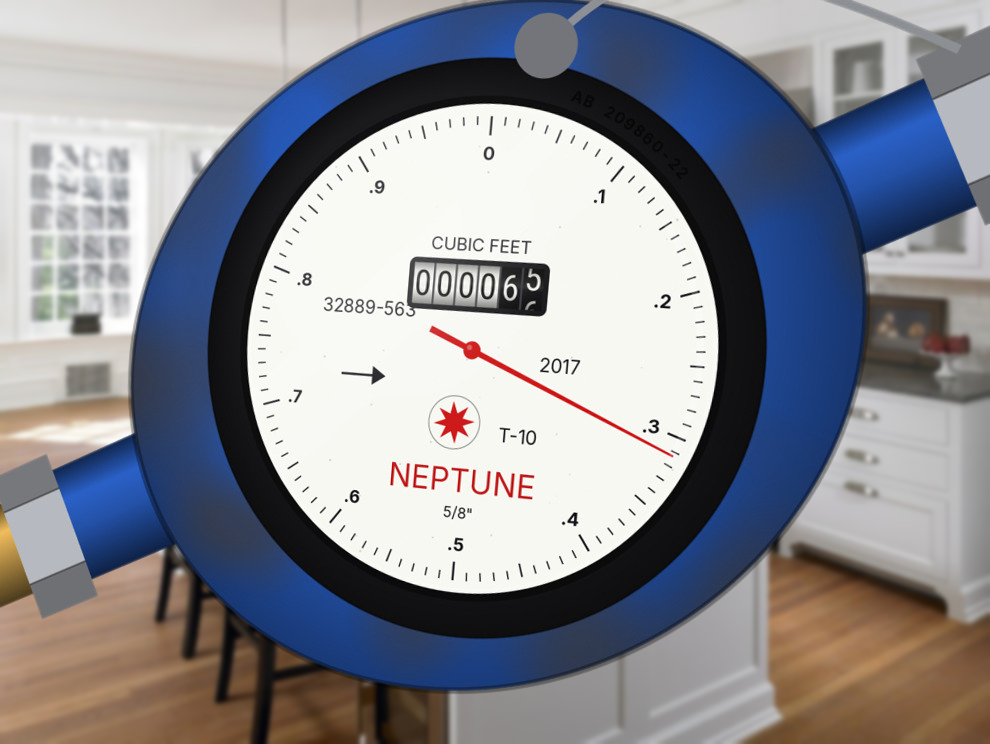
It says value=65.31 unit=ft³
